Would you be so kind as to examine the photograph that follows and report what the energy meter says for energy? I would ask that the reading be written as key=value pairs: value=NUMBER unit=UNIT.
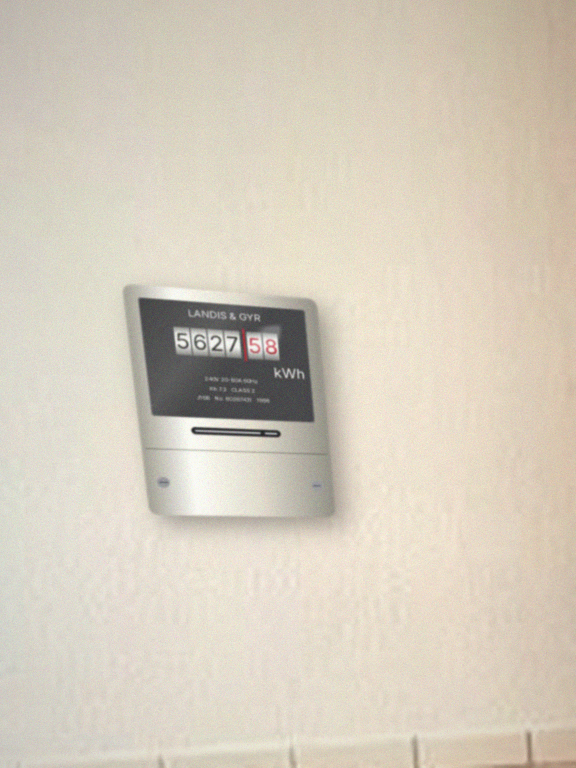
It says value=5627.58 unit=kWh
